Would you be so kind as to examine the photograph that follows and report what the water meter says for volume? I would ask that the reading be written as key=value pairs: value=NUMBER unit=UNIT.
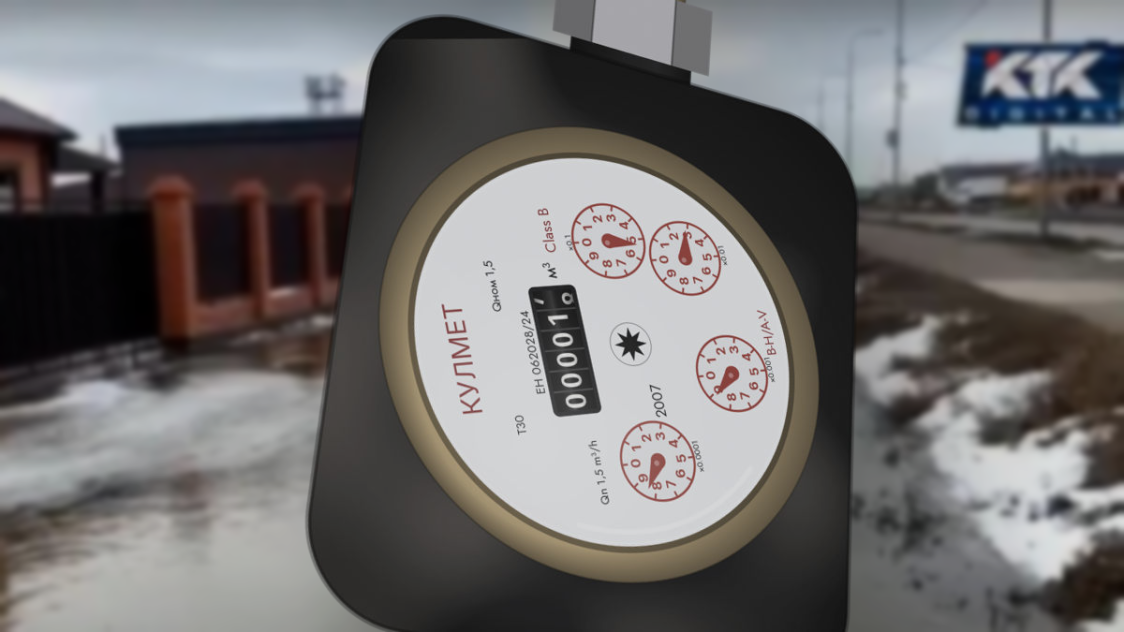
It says value=17.5288 unit=m³
